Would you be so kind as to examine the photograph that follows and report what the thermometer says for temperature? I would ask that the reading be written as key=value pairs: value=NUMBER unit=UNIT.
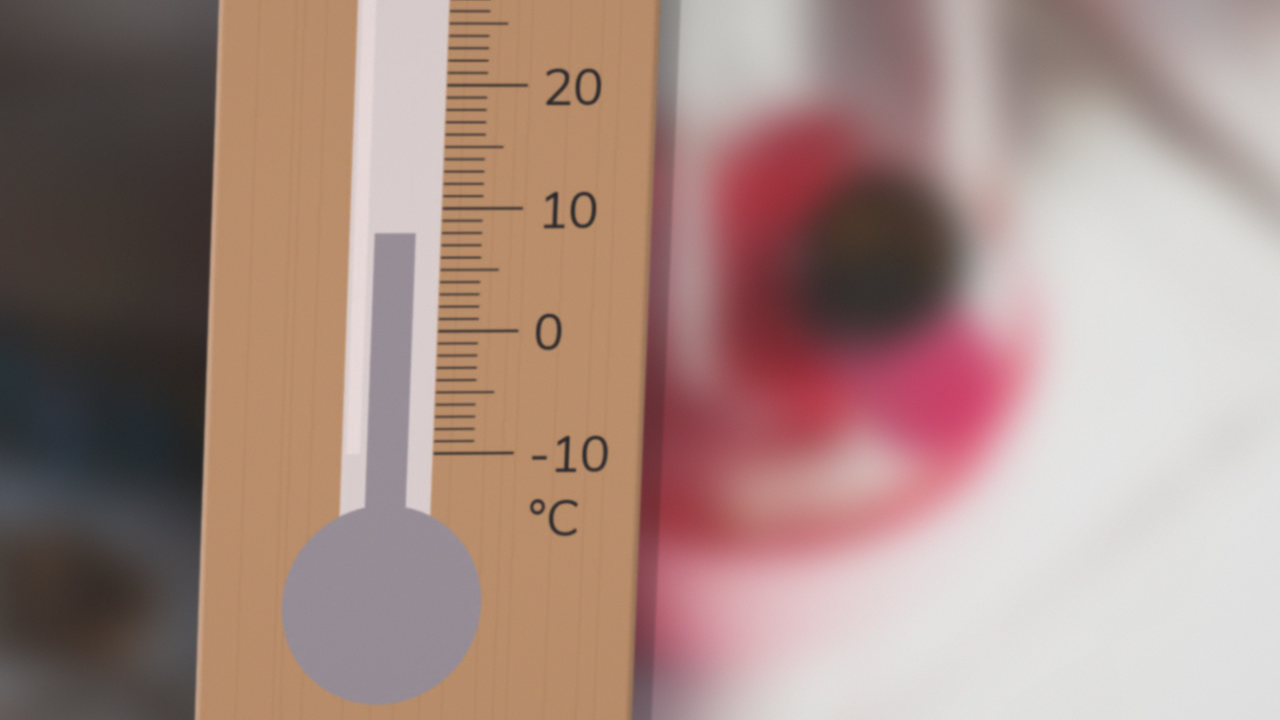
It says value=8 unit=°C
